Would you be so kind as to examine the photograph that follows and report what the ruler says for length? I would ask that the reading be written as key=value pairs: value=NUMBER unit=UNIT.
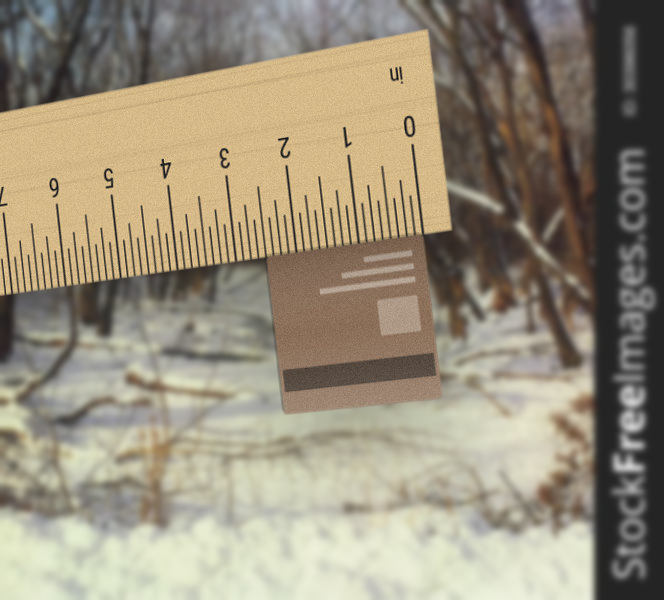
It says value=2.5 unit=in
